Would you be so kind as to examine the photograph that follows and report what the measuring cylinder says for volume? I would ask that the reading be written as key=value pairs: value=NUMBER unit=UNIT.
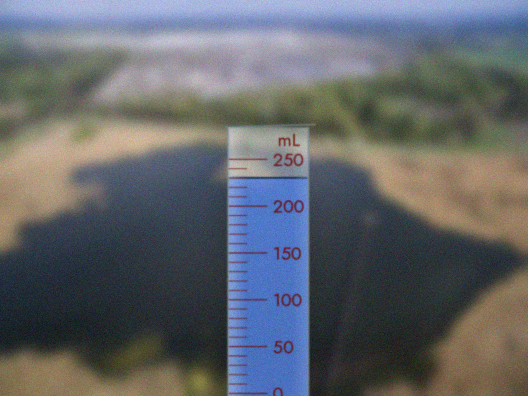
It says value=230 unit=mL
